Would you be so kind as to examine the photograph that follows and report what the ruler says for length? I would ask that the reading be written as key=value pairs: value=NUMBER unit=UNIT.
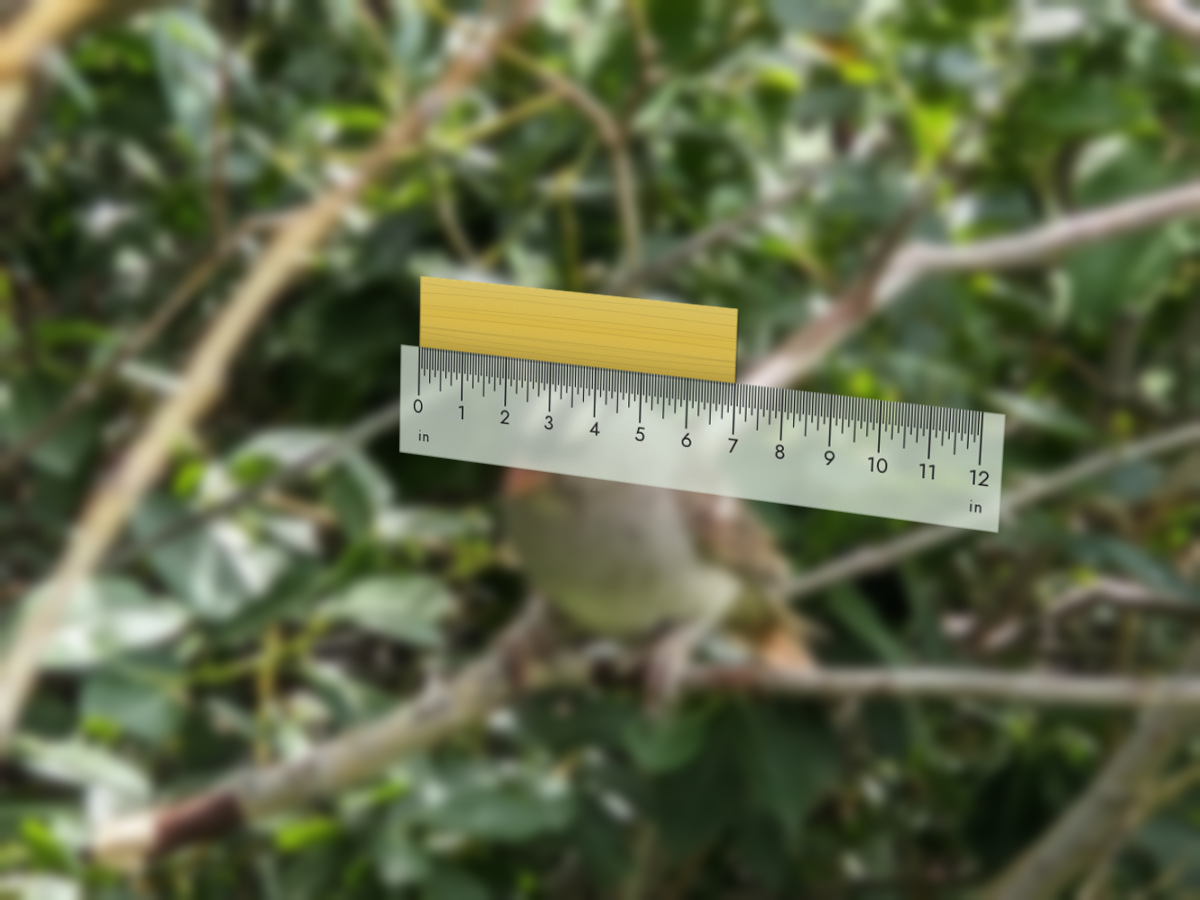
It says value=7 unit=in
